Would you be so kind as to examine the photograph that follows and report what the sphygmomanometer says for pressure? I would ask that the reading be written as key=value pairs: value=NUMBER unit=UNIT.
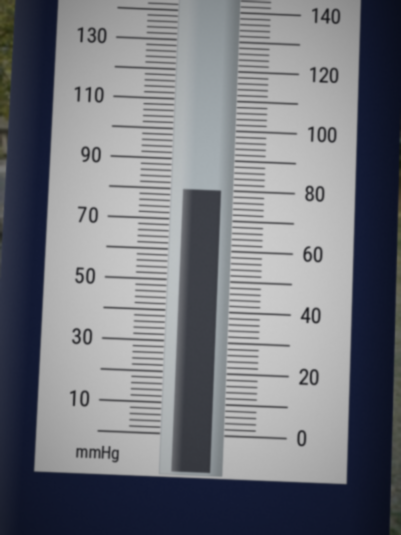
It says value=80 unit=mmHg
